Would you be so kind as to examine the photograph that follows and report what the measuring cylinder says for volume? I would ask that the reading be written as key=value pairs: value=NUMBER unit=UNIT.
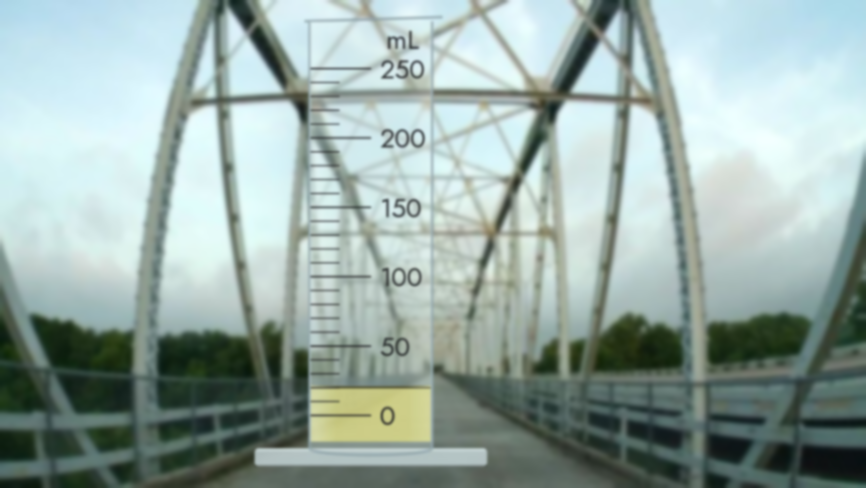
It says value=20 unit=mL
